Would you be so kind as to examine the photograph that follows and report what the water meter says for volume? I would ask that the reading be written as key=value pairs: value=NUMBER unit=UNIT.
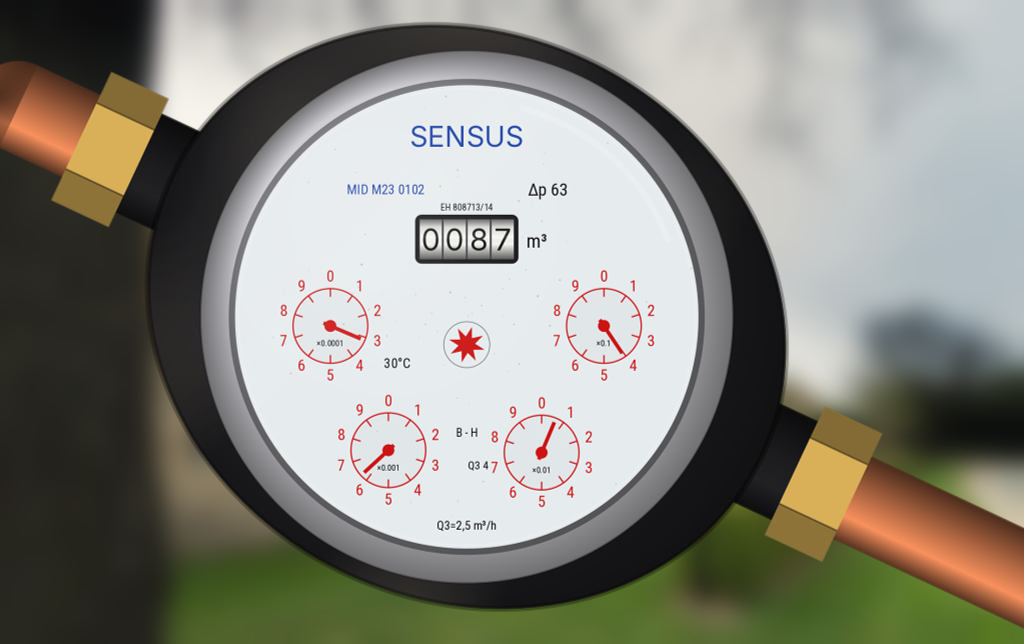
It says value=87.4063 unit=m³
